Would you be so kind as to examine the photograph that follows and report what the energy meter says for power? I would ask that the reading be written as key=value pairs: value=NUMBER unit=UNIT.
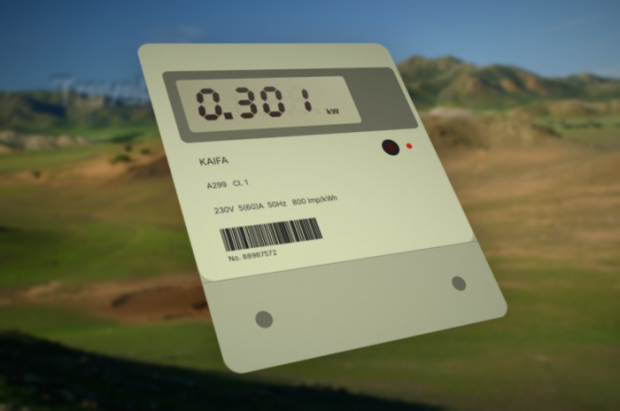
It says value=0.301 unit=kW
